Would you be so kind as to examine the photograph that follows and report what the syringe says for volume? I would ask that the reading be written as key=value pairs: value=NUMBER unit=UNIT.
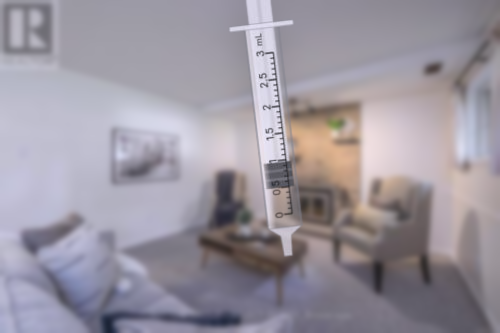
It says value=0.5 unit=mL
